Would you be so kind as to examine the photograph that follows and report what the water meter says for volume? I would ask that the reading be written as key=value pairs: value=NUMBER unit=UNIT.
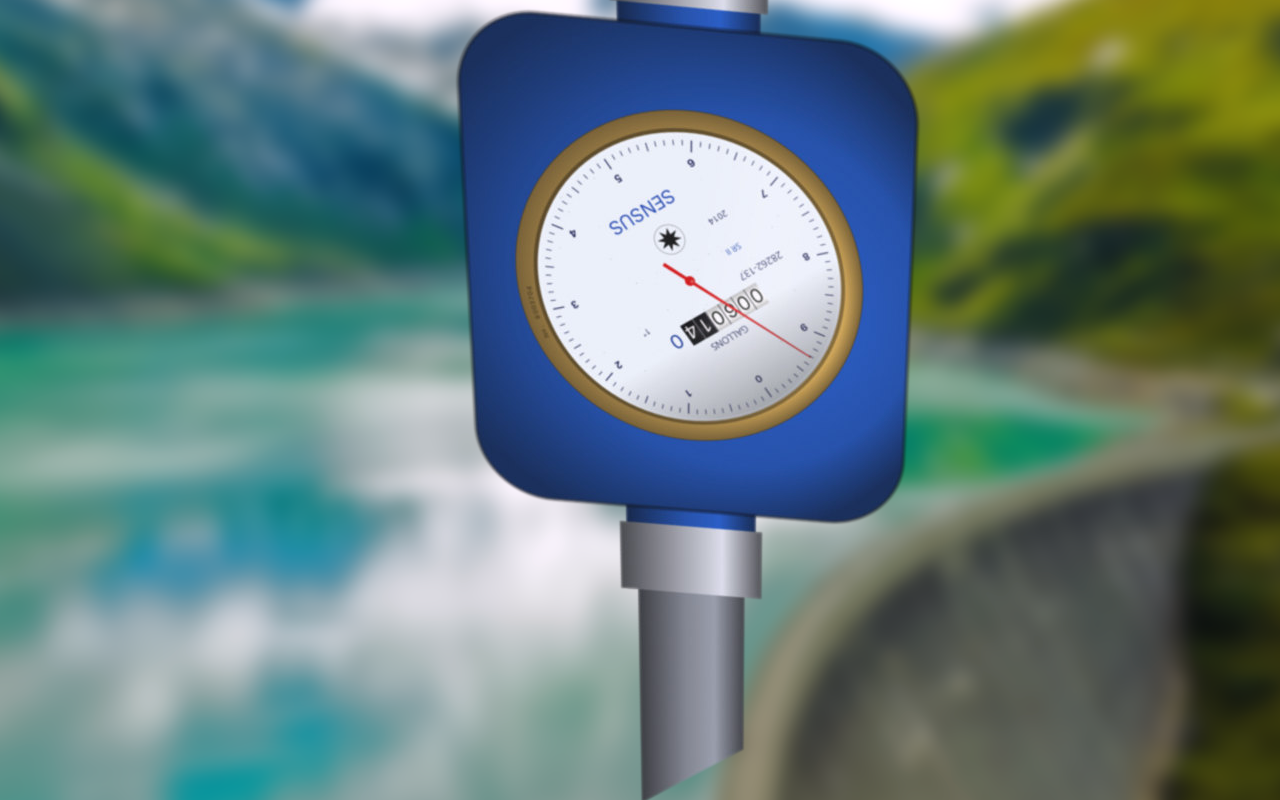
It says value=60139.3 unit=gal
